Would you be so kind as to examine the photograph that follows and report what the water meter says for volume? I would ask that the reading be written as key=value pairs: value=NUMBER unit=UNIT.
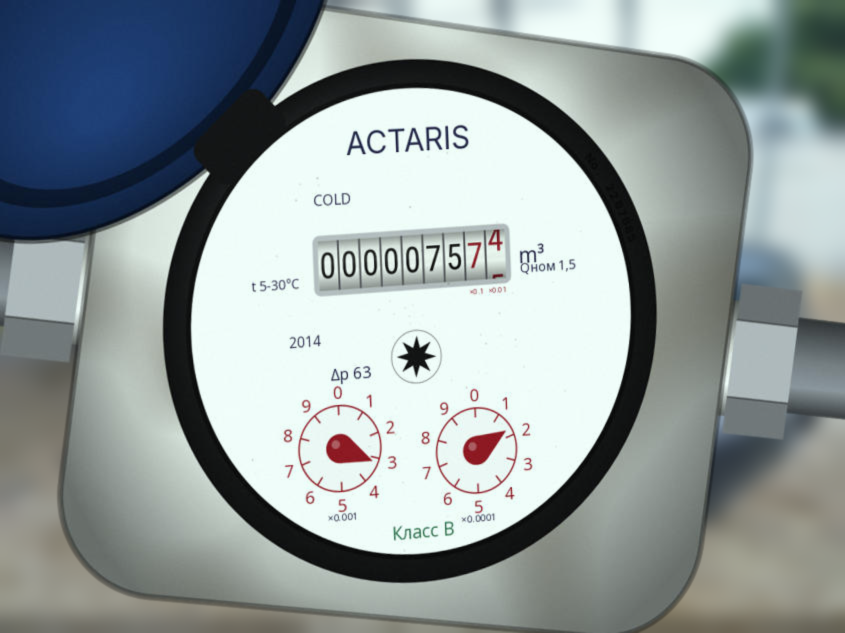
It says value=75.7431 unit=m³
